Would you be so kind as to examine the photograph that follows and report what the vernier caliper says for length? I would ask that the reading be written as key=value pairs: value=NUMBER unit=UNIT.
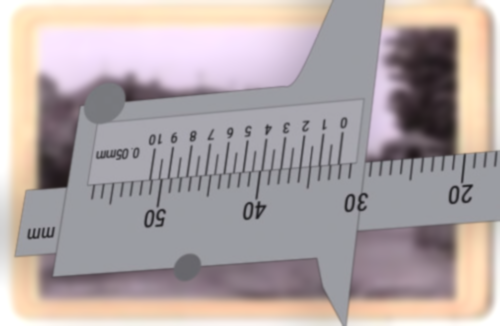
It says value=32.2 unit=mm
